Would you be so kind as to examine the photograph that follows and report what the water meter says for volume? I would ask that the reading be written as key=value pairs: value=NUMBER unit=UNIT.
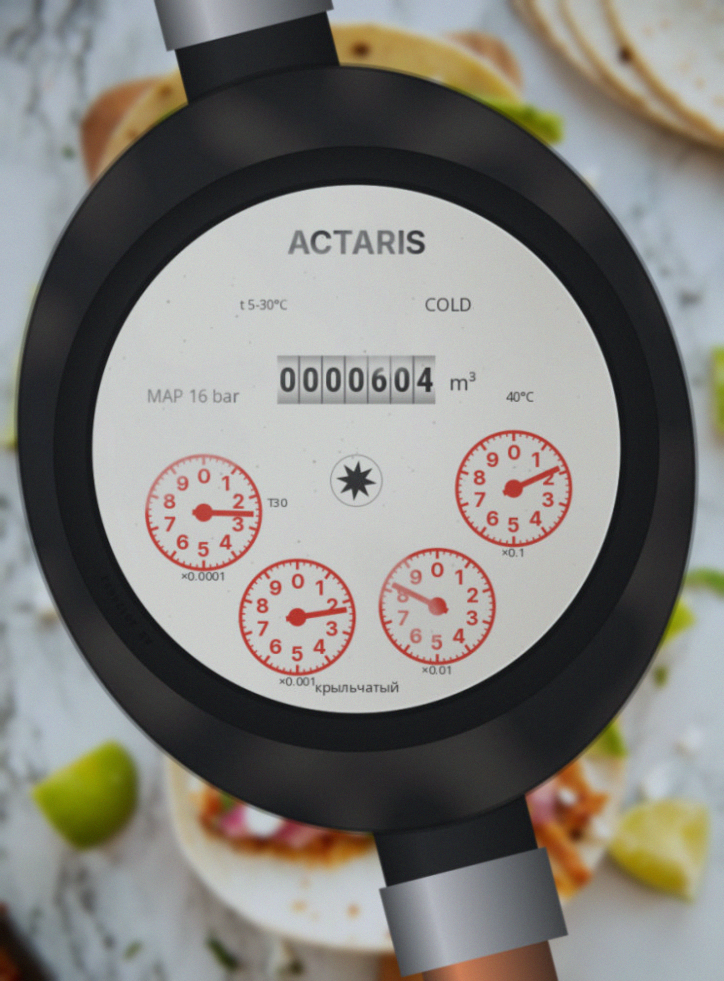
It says value=604.1822 unit=m³
